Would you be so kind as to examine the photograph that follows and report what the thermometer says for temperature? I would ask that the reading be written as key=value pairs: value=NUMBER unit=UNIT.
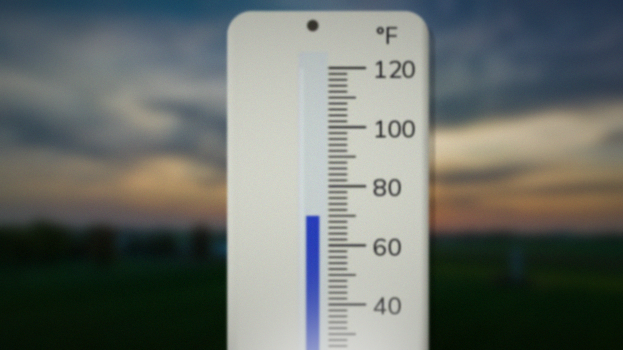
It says value=70 unit=°F
